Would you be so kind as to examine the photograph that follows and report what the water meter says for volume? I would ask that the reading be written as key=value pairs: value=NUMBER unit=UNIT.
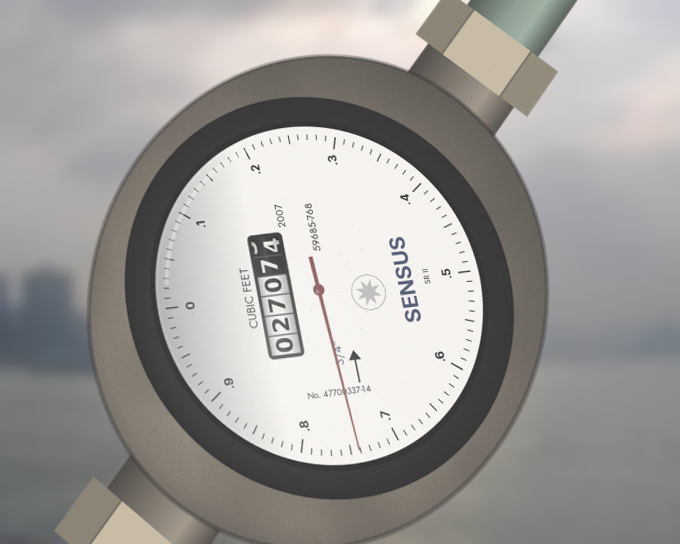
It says value=27073.74 unit=ft³
